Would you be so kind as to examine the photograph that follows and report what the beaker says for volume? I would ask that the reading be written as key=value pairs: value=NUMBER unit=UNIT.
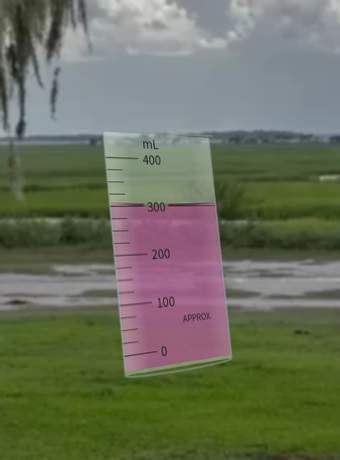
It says value=300 unit=mL
